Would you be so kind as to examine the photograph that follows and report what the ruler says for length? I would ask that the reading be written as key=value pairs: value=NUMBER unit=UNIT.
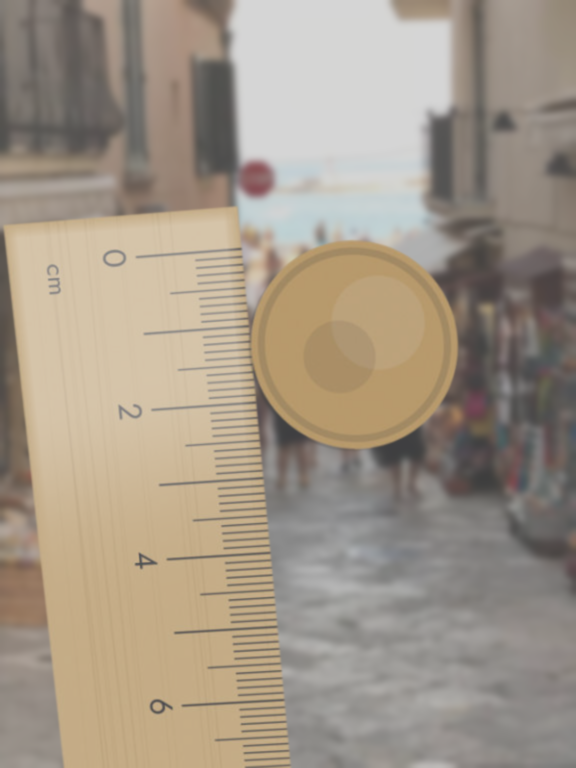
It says value=2.7 unit=cm
